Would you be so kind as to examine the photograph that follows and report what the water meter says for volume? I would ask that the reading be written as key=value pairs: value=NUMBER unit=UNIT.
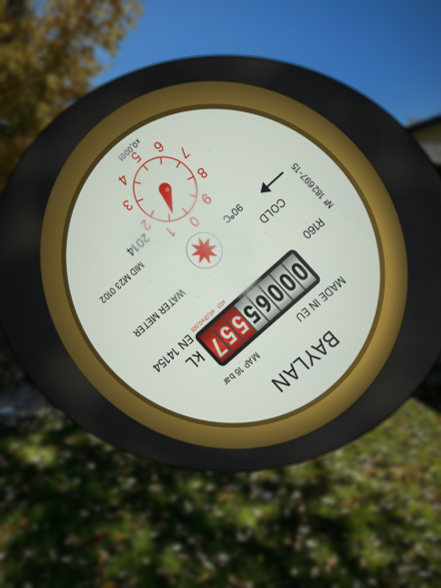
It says value=65.5570 unit=kL
